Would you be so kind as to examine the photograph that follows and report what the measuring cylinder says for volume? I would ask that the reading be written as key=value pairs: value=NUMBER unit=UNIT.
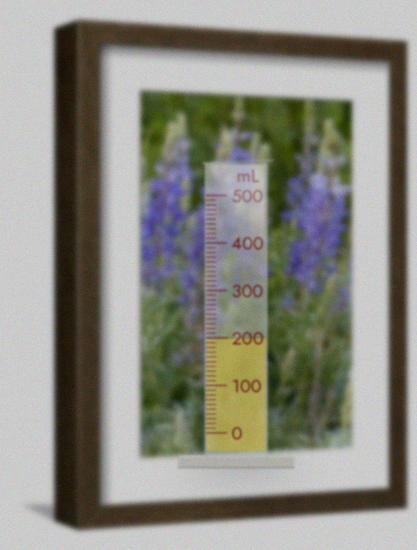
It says value=200 unit=mL
